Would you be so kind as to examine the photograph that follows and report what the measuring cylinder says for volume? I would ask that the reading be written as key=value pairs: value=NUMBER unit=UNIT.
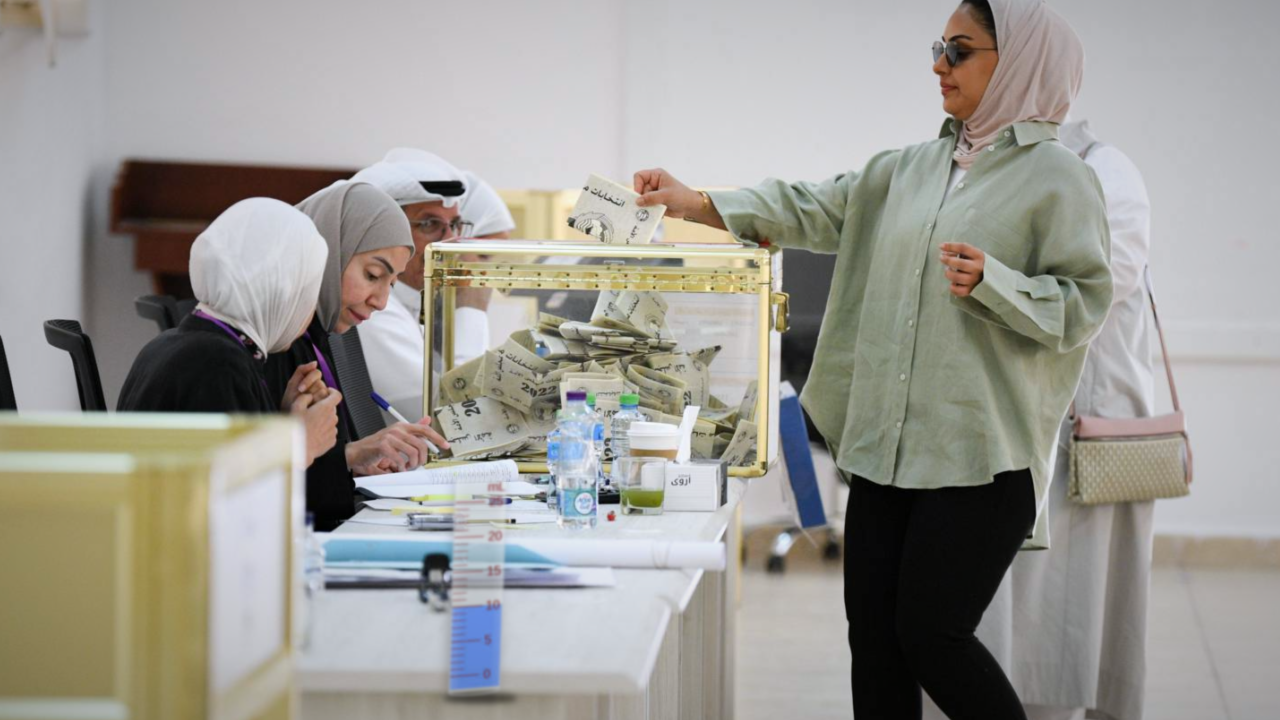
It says value=10 unit=mL
